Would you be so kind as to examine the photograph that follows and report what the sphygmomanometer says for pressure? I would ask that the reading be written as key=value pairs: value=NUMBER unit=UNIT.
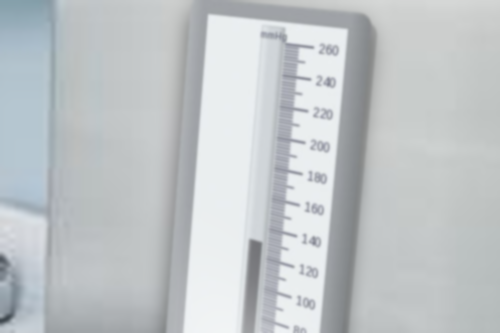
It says value=130 unit=mmHg
